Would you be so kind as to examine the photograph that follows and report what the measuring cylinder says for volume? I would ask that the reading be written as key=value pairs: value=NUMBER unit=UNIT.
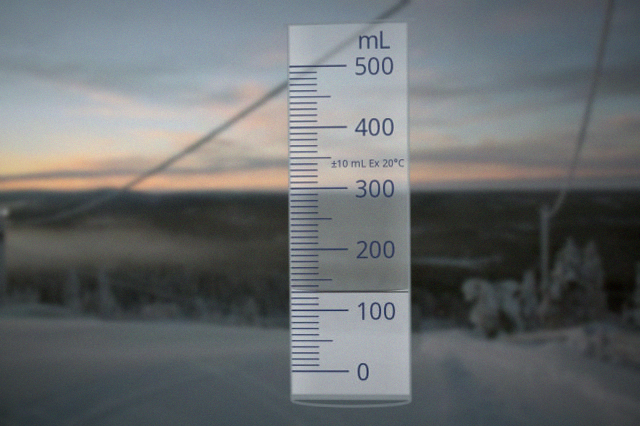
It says value=130 unit=mL
